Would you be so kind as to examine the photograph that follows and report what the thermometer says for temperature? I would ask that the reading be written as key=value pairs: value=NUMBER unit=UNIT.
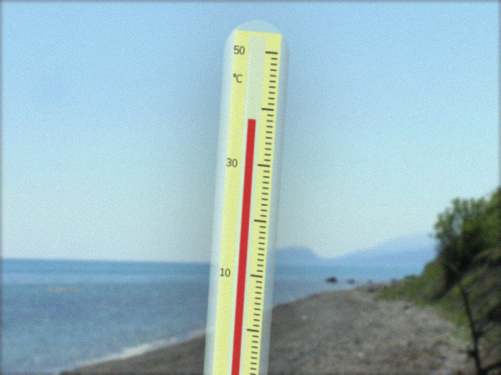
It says value=38 unit=°C
